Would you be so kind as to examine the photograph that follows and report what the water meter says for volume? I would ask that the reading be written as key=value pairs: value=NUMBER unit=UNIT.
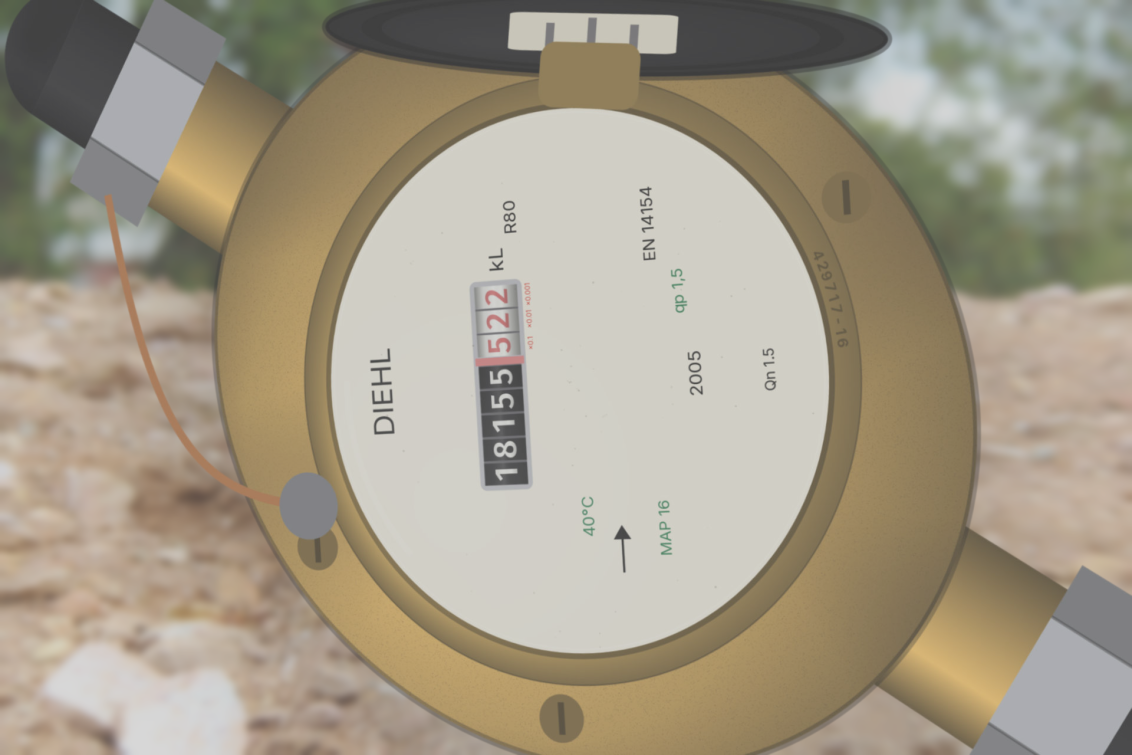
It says value=18155.522 unit=kL
